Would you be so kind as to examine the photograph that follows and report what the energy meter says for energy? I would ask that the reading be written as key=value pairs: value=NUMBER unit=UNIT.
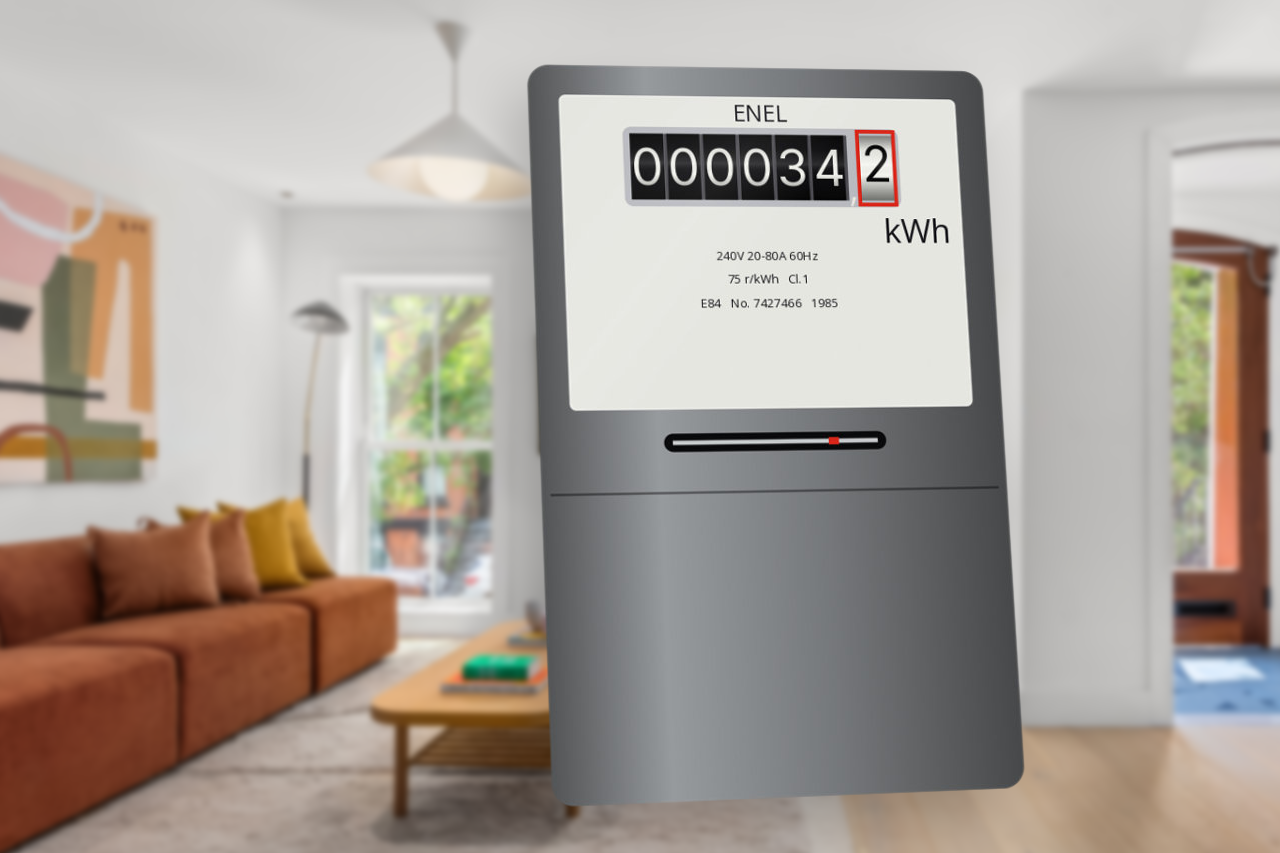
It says value=34.2 unit=kWh
